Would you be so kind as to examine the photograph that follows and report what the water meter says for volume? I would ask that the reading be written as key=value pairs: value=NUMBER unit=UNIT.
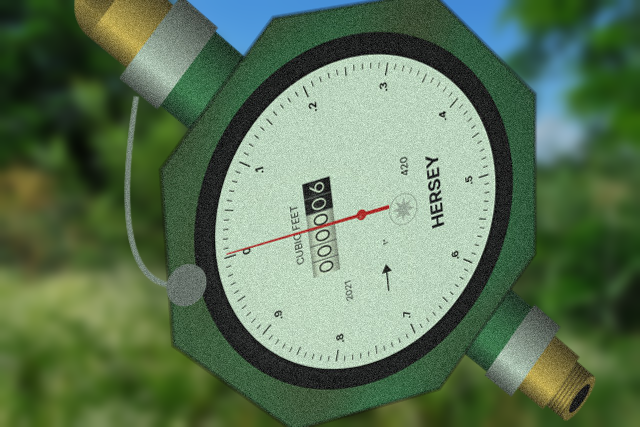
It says value=6.00 unit=ft³
